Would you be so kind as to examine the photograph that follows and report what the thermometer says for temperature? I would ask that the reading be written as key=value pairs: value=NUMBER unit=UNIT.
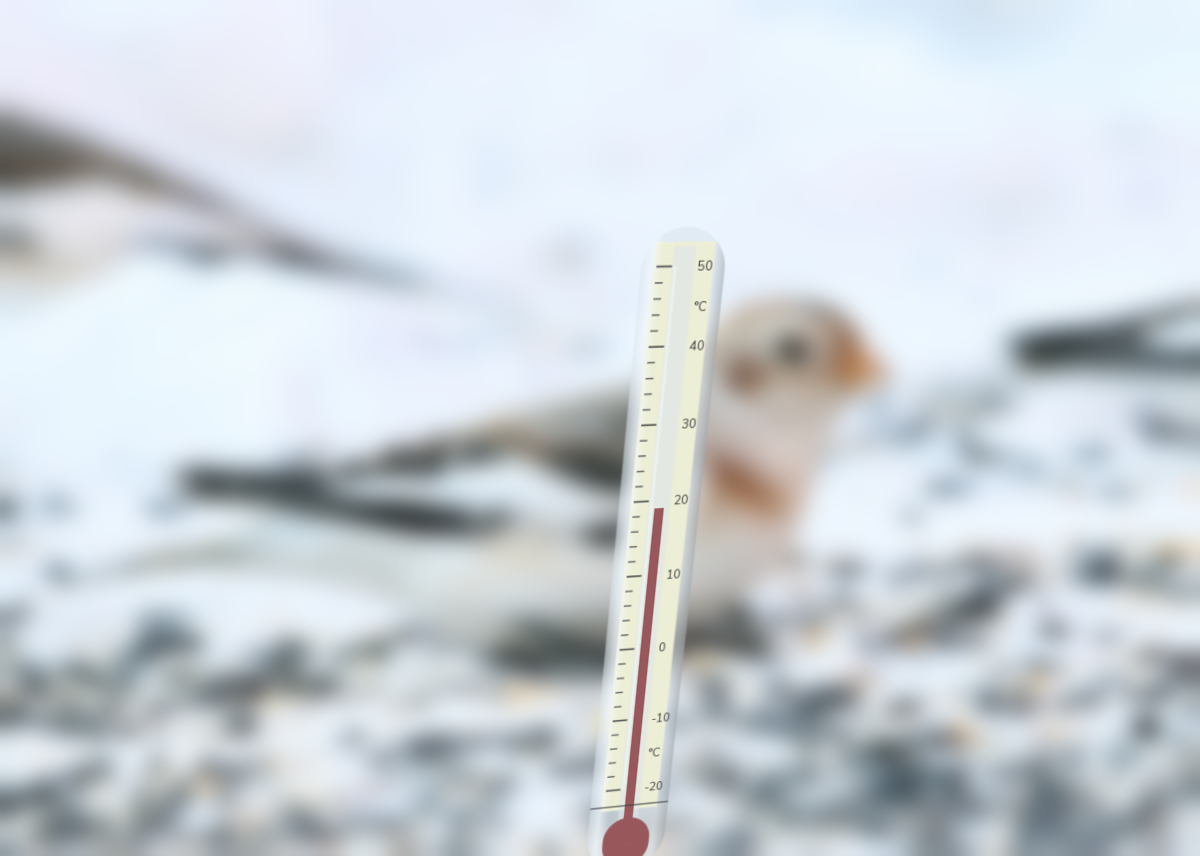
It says value=19 unit=°C
